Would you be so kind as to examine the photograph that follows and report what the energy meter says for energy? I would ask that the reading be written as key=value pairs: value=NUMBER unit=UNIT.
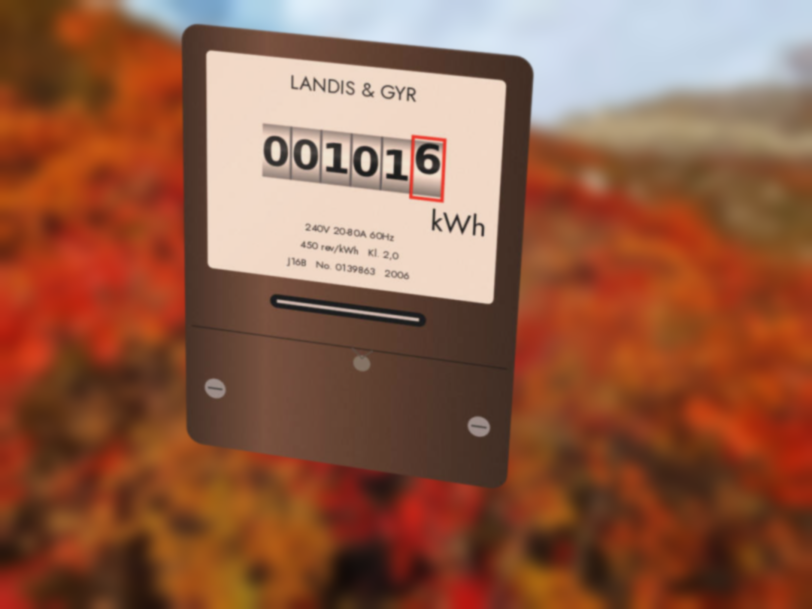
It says value=101.6 unit=kWh
